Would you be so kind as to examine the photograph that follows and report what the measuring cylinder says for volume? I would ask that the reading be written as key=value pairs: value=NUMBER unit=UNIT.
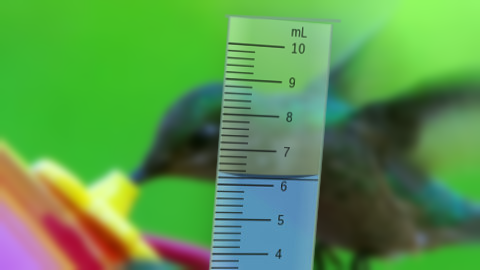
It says value=6.2 unit=mL
